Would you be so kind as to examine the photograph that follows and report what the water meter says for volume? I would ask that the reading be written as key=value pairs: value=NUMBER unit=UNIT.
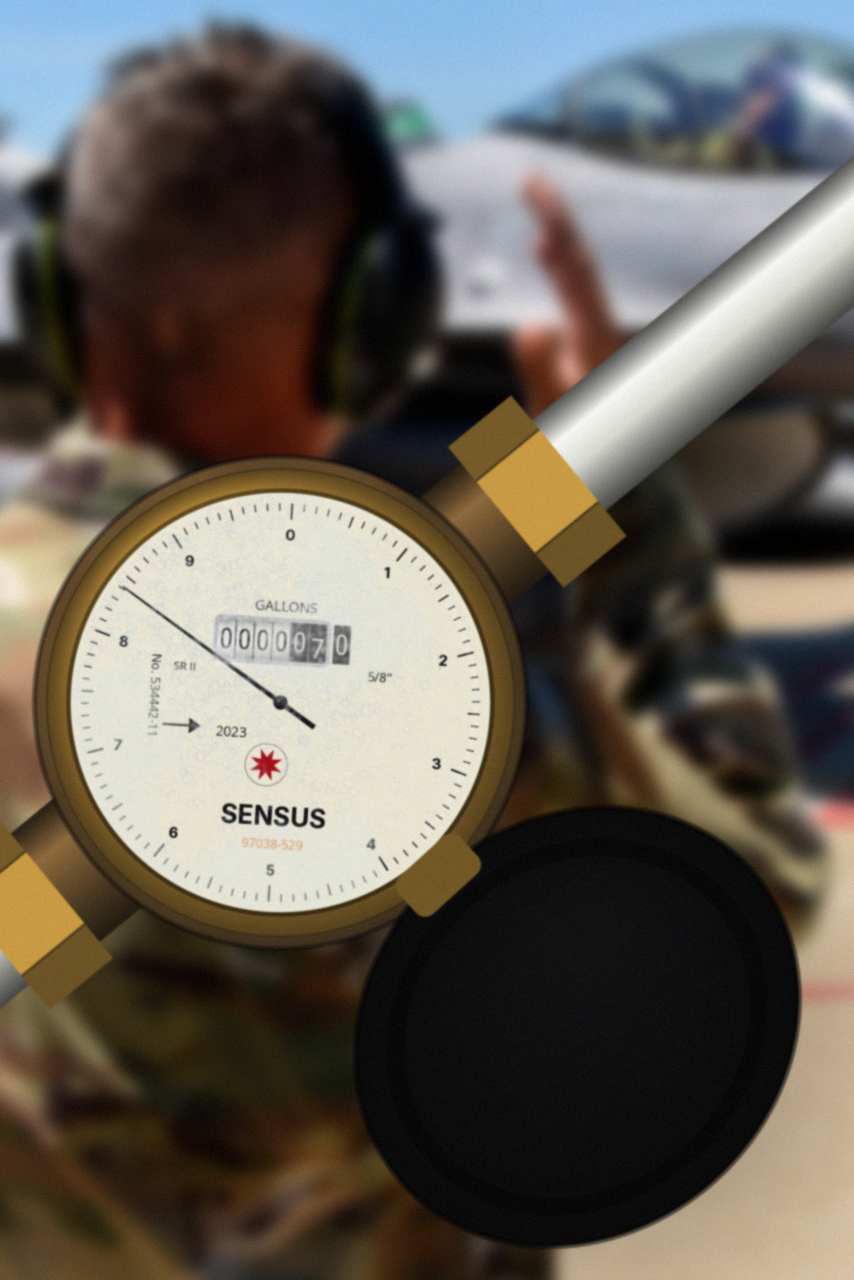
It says value=68.4 unit=gal
